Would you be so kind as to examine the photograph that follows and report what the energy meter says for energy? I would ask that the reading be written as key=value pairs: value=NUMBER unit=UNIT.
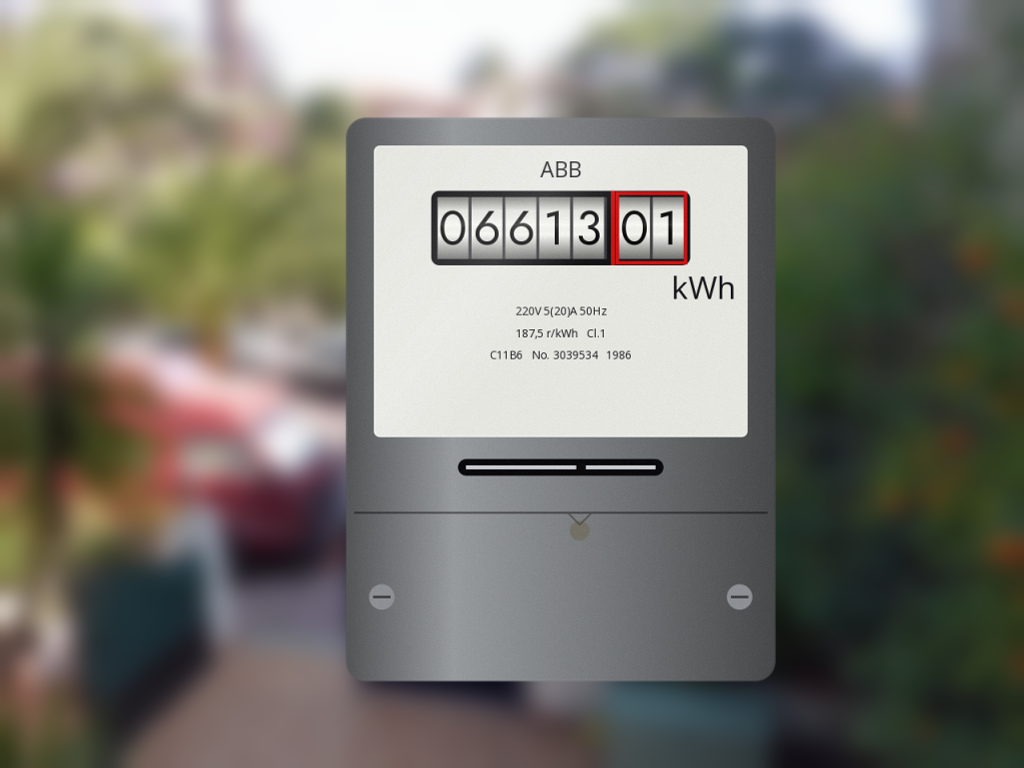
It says value=6613.01 unit=kWh
